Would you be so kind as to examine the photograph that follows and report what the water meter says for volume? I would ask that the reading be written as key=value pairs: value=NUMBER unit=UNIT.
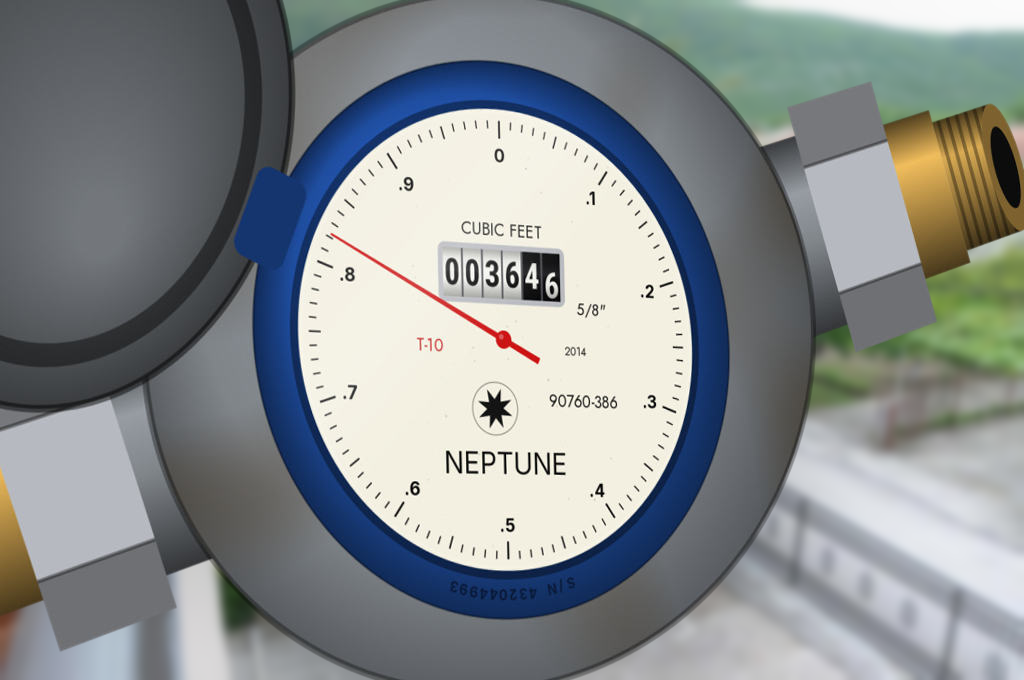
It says value=3645.82 unit=ft³
